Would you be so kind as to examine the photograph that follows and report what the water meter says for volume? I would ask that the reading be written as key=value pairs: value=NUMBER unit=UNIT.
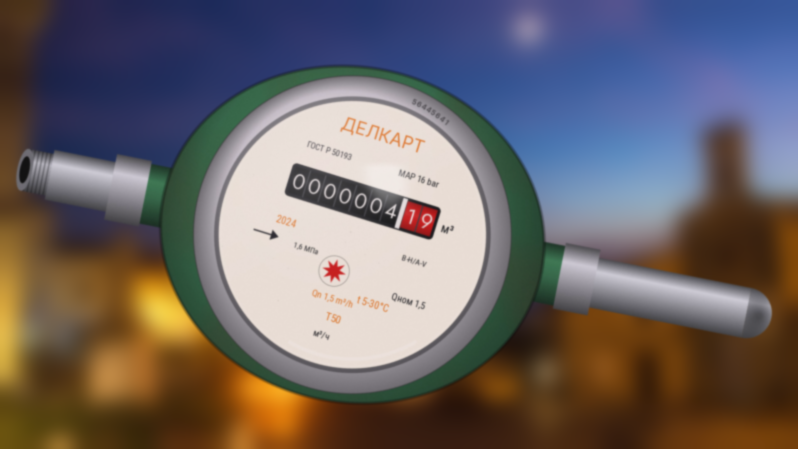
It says value=4.19 unit=m³
